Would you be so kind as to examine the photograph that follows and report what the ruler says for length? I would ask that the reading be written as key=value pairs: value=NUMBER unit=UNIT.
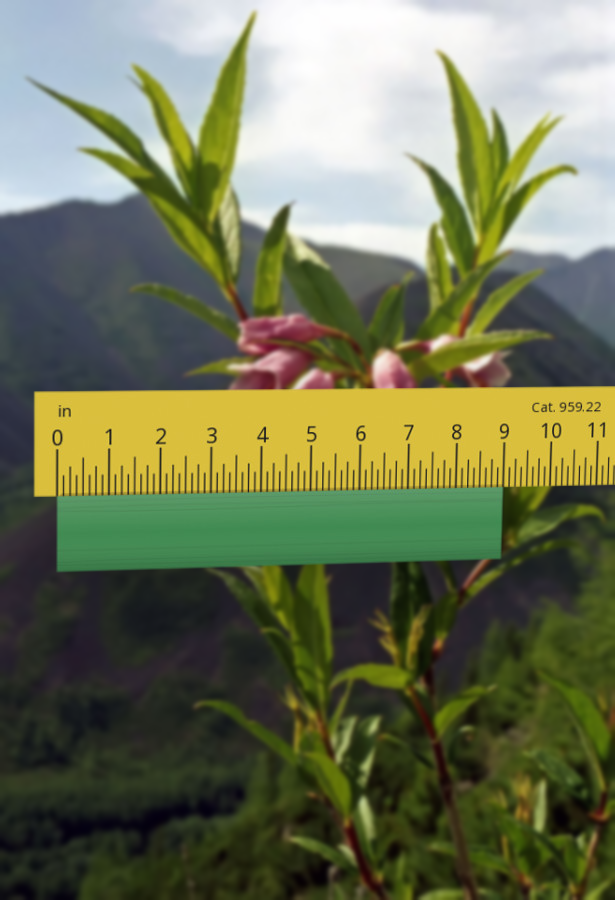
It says value=9 unit=in
